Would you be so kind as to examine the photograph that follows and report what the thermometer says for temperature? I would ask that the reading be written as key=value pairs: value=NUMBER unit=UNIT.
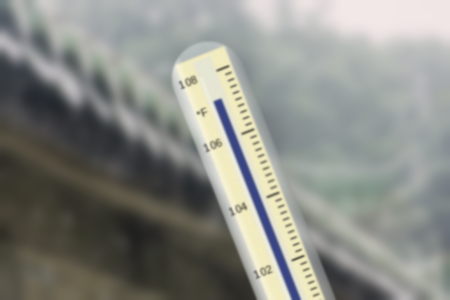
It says value=107.2 unit=°F
